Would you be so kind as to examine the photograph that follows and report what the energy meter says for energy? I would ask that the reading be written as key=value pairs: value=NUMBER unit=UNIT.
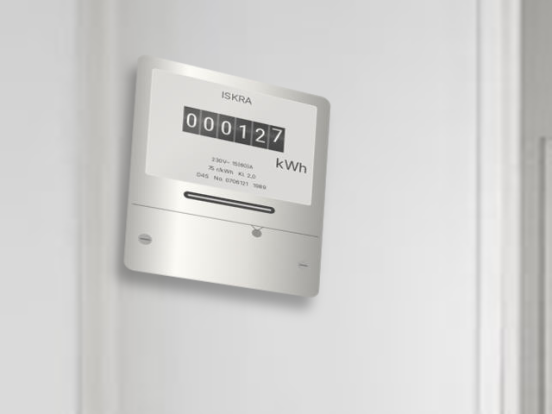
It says value=127 unit=kWh
